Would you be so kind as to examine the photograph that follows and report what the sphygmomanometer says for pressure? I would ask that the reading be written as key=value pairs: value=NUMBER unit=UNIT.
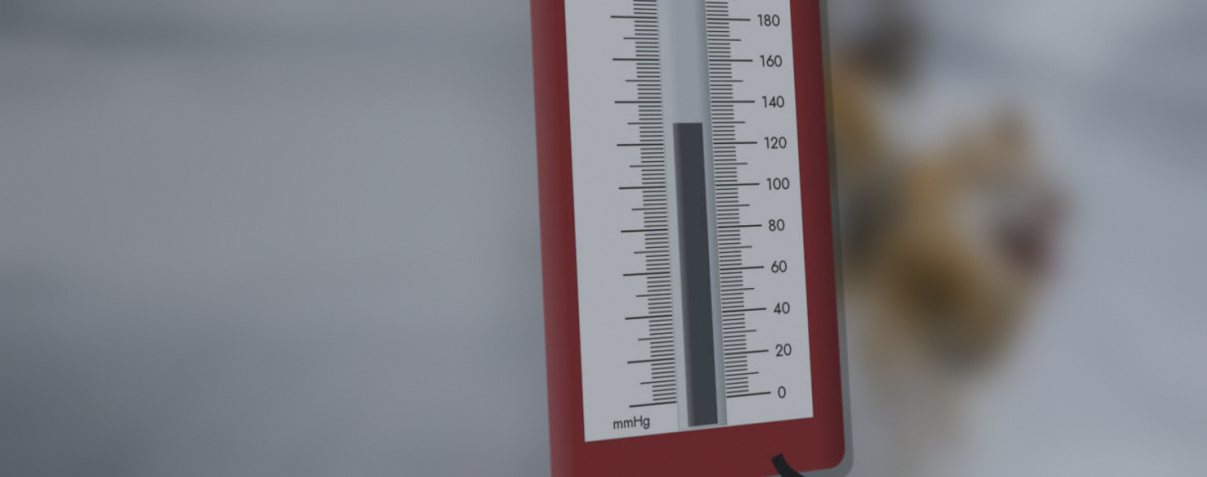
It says value=130 unit=mmHg
